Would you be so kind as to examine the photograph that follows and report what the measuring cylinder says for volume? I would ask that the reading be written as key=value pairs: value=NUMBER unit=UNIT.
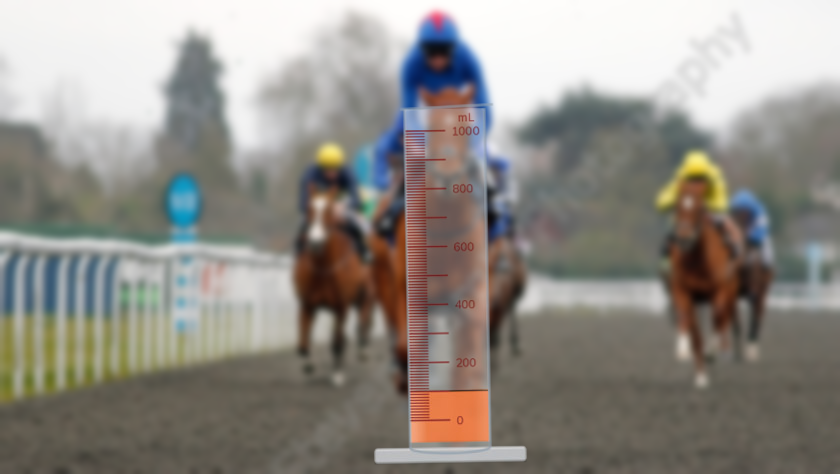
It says value=100 unit=mL
